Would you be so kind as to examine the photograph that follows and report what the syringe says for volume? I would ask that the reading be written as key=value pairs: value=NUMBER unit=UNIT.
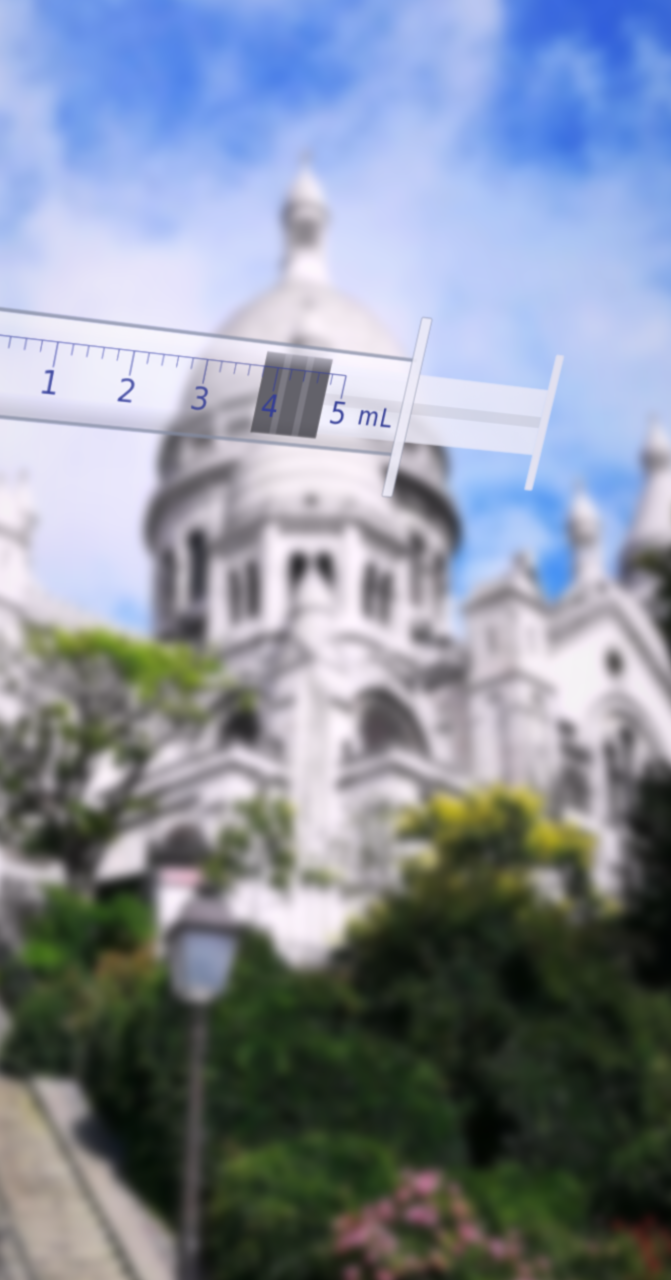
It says value=3.8 unit=mL
